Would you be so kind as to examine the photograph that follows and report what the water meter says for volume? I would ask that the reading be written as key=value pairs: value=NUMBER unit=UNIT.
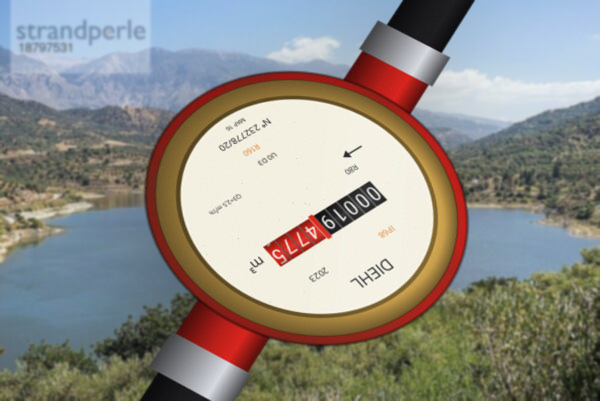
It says value=19.4775 unit=m³
